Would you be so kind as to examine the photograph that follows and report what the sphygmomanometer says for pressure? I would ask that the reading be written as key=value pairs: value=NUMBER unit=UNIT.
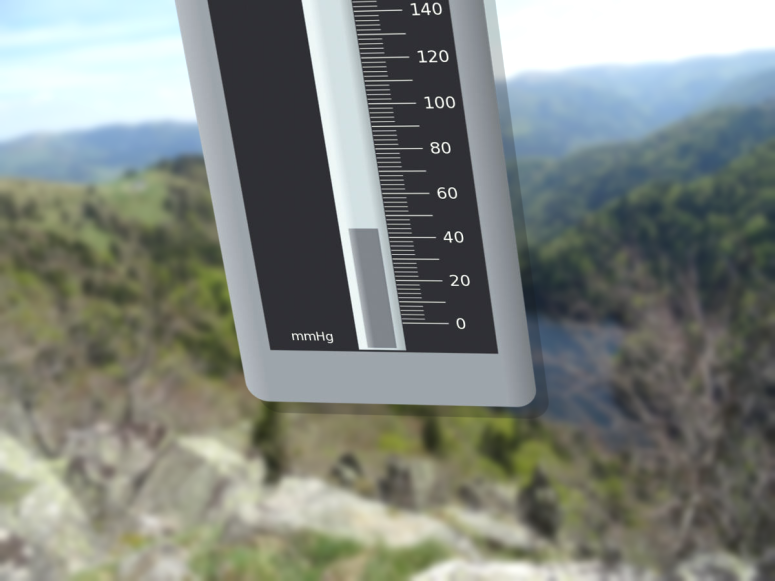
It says value=44 unit=mmHg
